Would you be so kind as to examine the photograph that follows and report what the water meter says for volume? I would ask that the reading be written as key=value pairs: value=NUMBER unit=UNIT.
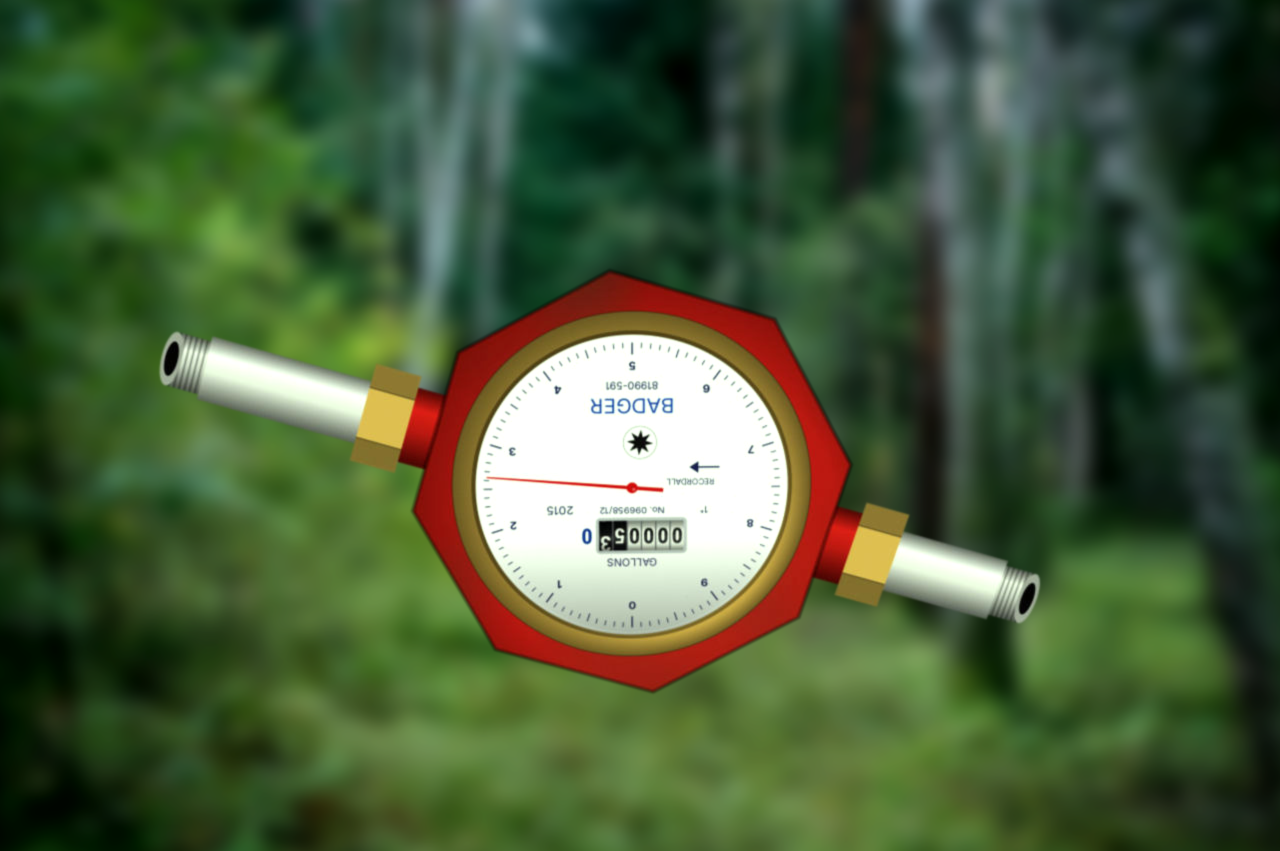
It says value=532.6 unit=gal
